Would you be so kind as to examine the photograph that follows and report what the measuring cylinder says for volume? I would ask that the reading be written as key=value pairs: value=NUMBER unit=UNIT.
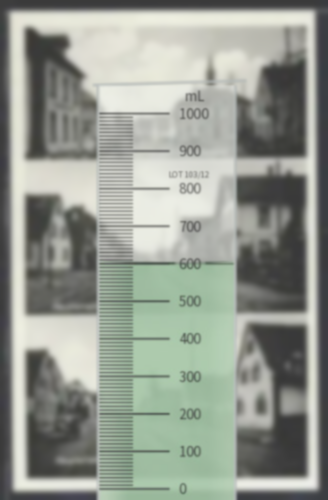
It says value=600 unit=mL
